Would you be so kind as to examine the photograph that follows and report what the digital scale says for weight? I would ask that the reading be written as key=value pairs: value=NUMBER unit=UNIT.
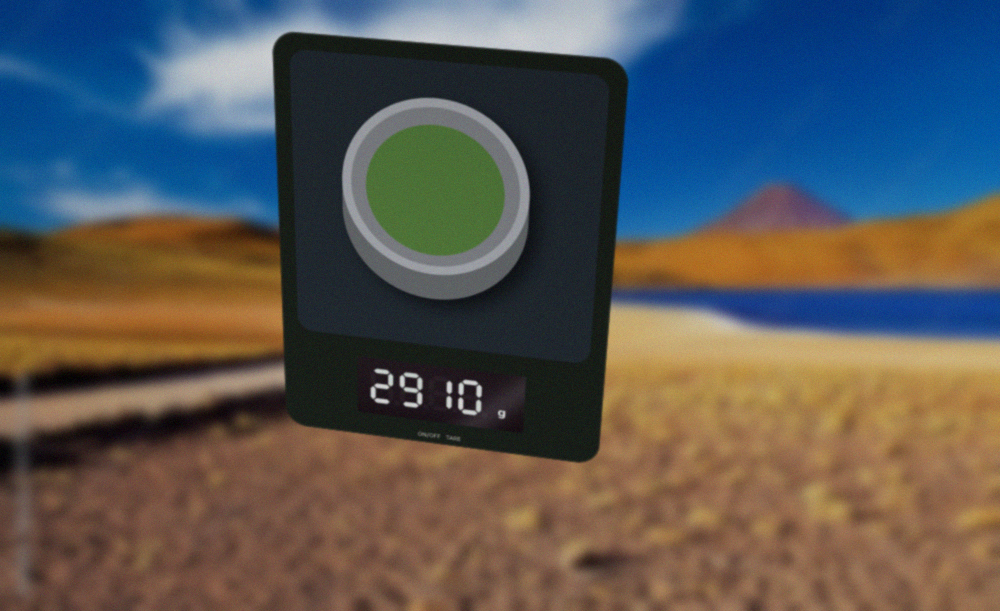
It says value=2910 unit=g
